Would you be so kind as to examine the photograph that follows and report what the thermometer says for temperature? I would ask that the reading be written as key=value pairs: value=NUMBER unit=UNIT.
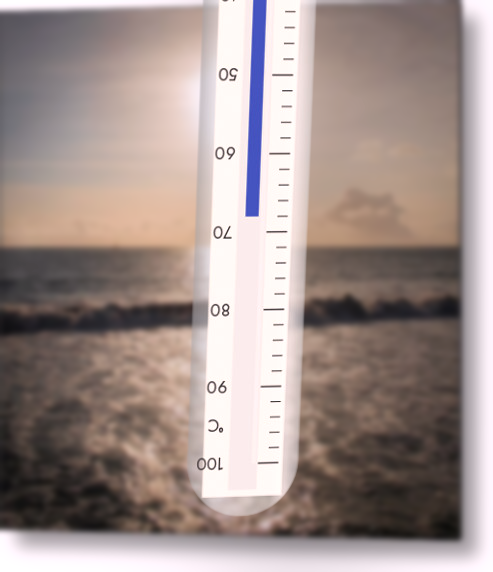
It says value=68 unit=°C
